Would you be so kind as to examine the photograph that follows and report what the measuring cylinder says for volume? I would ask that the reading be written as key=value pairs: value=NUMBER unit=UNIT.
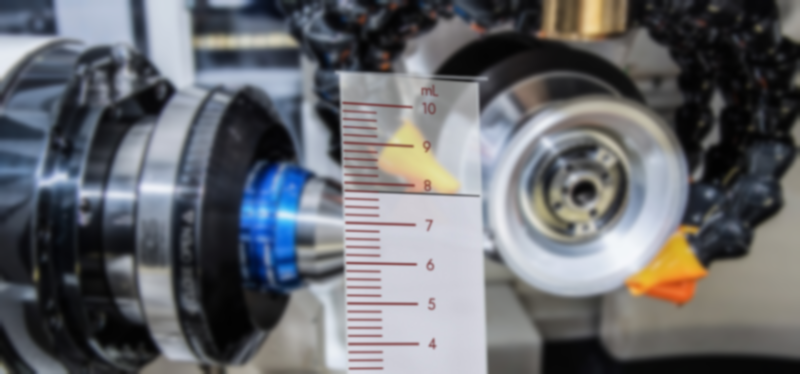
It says value=7.8 unit=mL
